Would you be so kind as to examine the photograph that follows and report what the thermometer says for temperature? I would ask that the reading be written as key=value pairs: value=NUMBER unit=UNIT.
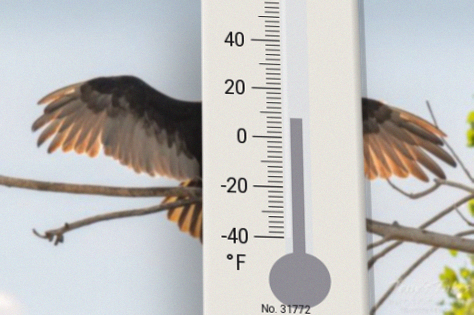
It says value=8 unit=°F
